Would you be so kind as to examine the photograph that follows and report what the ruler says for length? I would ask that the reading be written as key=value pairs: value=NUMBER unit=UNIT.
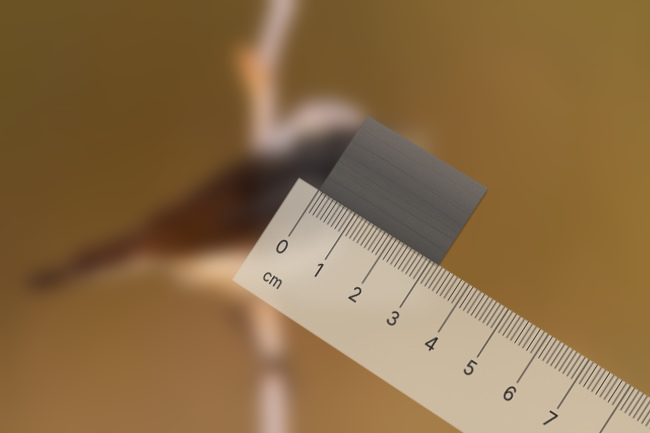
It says value=3.2 unit=cm
